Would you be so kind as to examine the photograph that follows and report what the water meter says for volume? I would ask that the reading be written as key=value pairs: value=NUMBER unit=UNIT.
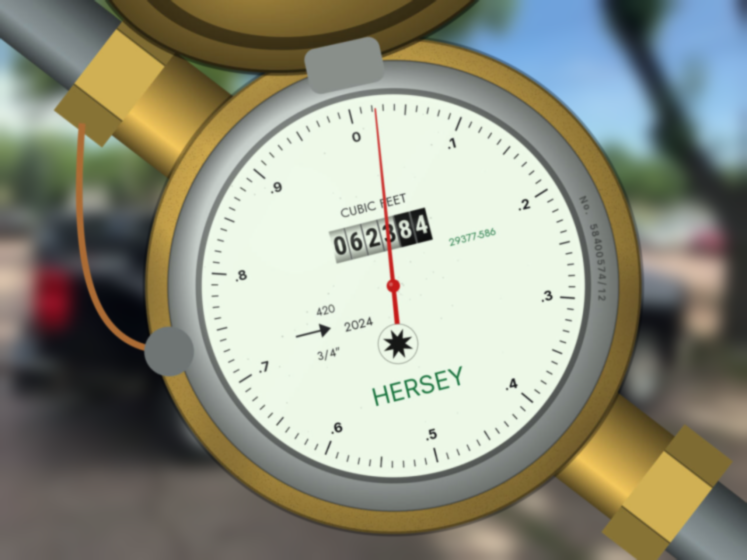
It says value=62384.02 unit=ft³
